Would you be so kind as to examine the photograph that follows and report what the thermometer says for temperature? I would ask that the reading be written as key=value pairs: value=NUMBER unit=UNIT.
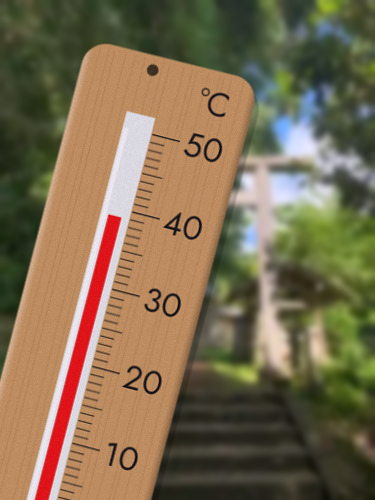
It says value=39 unit=°C
